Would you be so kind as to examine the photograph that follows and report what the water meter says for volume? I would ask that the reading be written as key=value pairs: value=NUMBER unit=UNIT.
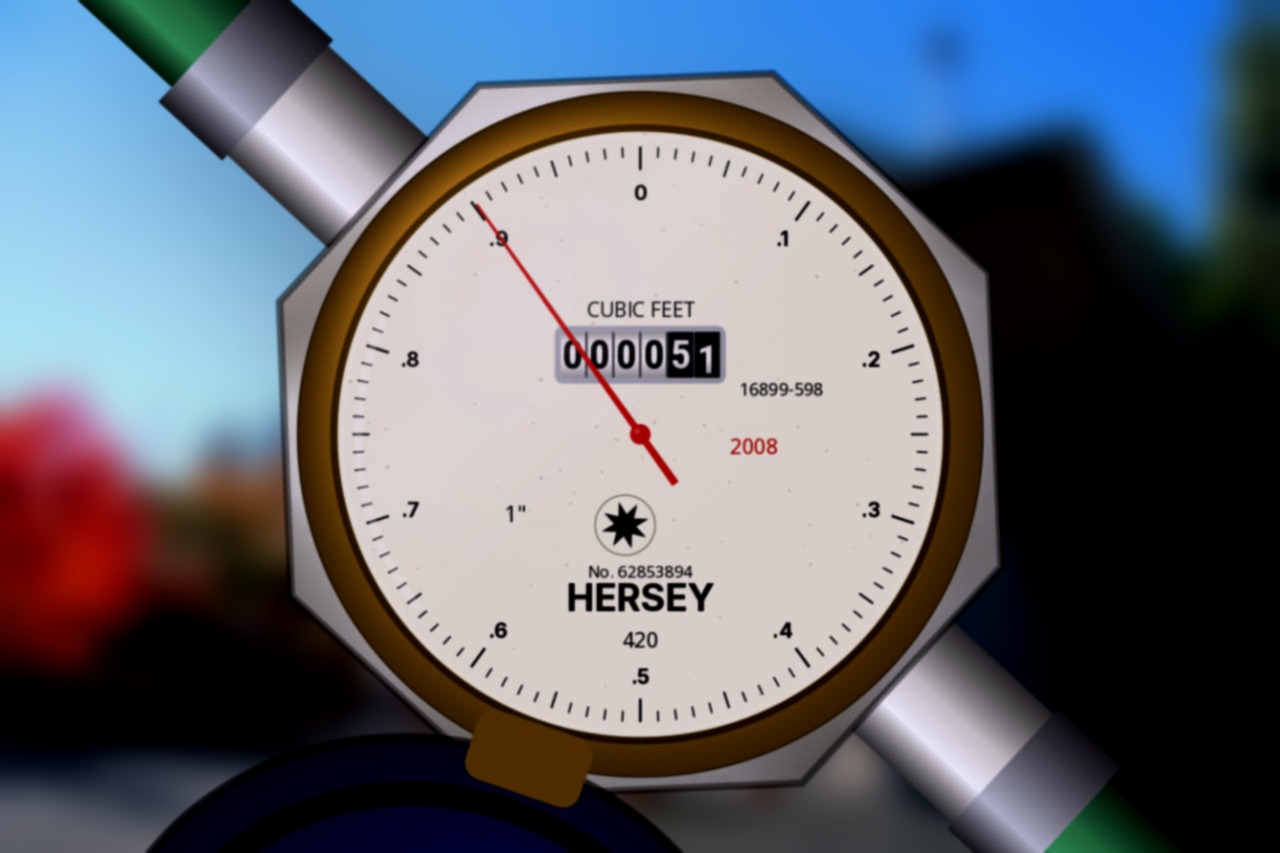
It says value=50.90 unit=ft³
